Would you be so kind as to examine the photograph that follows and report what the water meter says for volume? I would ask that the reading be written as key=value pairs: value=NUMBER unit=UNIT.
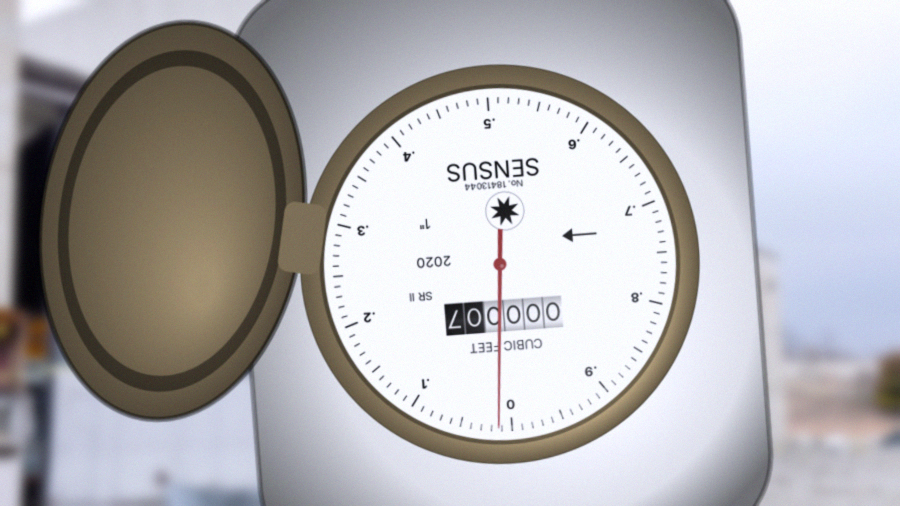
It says value=7.01 unit=ft³
